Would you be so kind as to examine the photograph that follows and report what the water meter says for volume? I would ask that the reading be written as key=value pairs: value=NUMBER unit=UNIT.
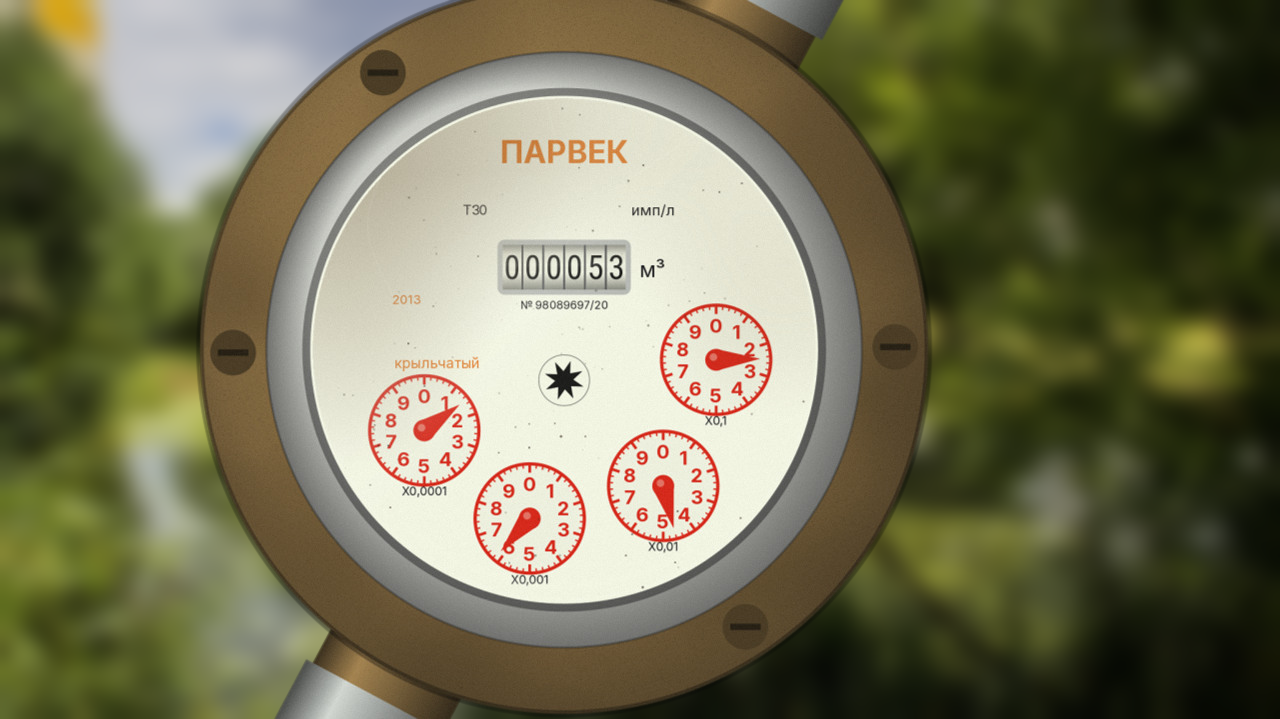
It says value=53.2461 unit=m³
